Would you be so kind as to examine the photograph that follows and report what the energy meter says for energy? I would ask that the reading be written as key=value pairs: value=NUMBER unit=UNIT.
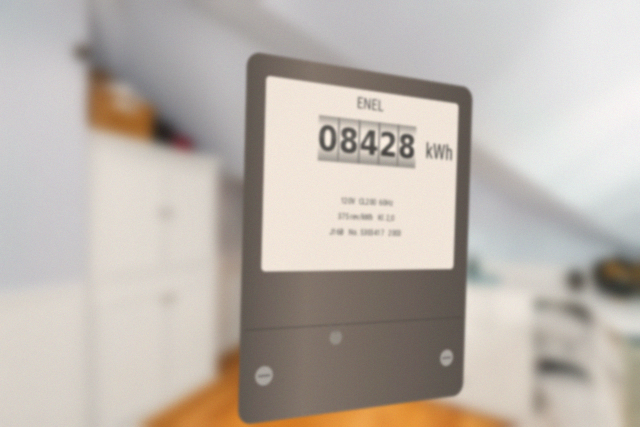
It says value=8428 unit=kWh
